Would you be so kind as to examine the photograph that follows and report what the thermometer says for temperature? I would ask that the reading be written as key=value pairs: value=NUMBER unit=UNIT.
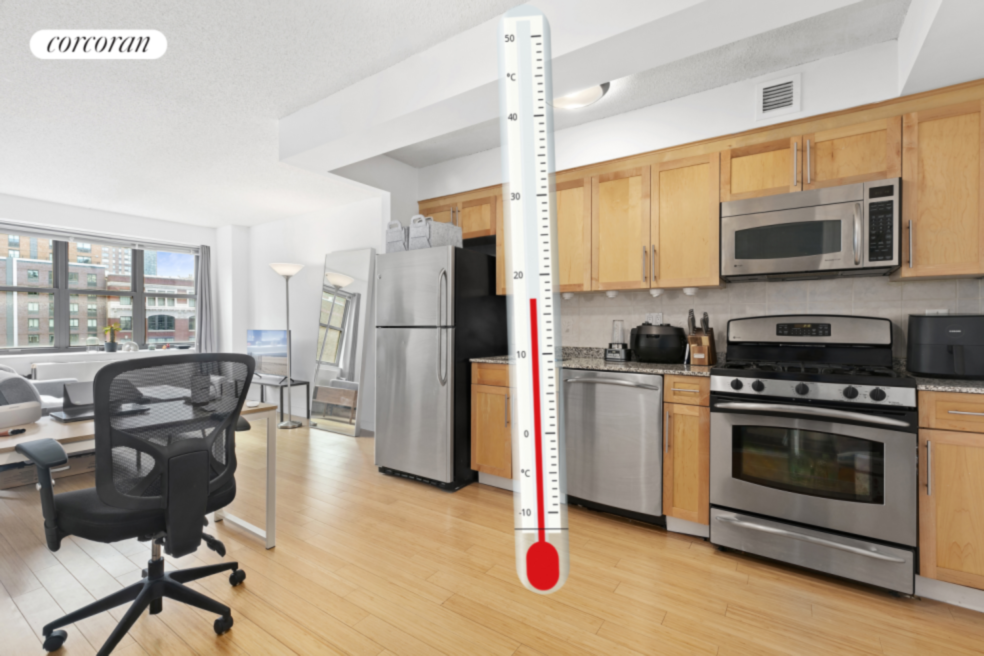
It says value=17 unit=°C
